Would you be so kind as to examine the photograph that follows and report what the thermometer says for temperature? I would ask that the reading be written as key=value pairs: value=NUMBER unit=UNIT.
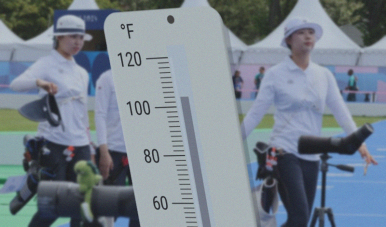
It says value=104 unit=°F
